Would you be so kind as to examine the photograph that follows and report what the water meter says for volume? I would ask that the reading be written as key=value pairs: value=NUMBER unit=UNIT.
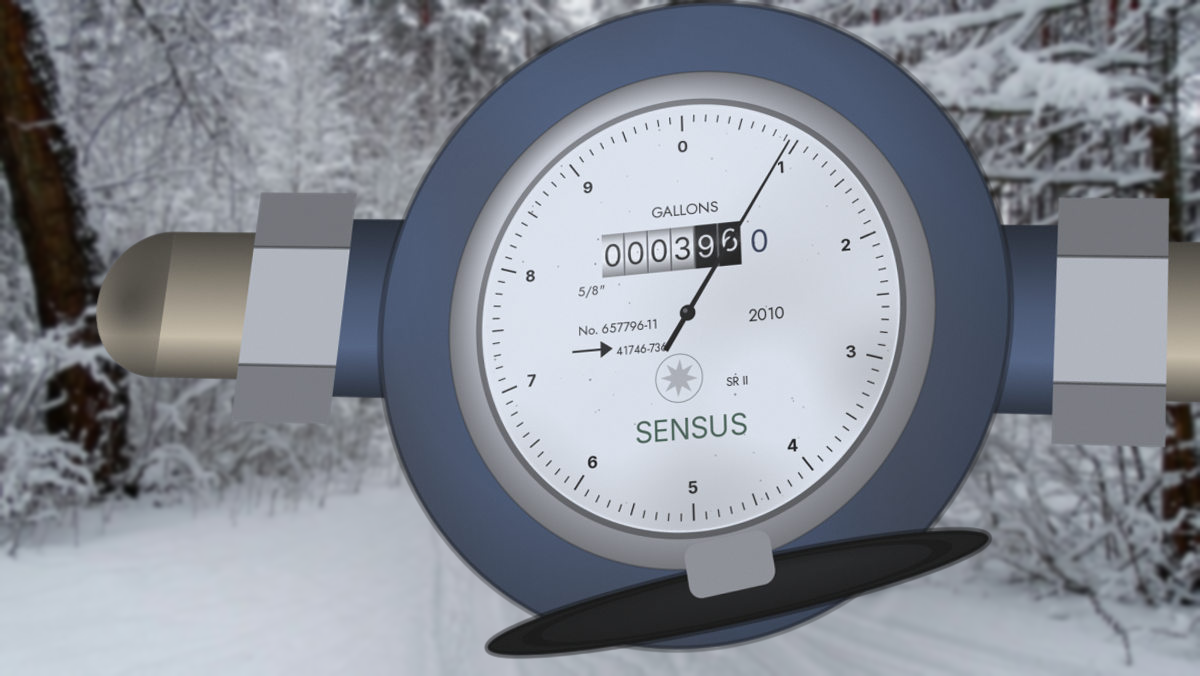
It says value=3960.9 unit=gal
